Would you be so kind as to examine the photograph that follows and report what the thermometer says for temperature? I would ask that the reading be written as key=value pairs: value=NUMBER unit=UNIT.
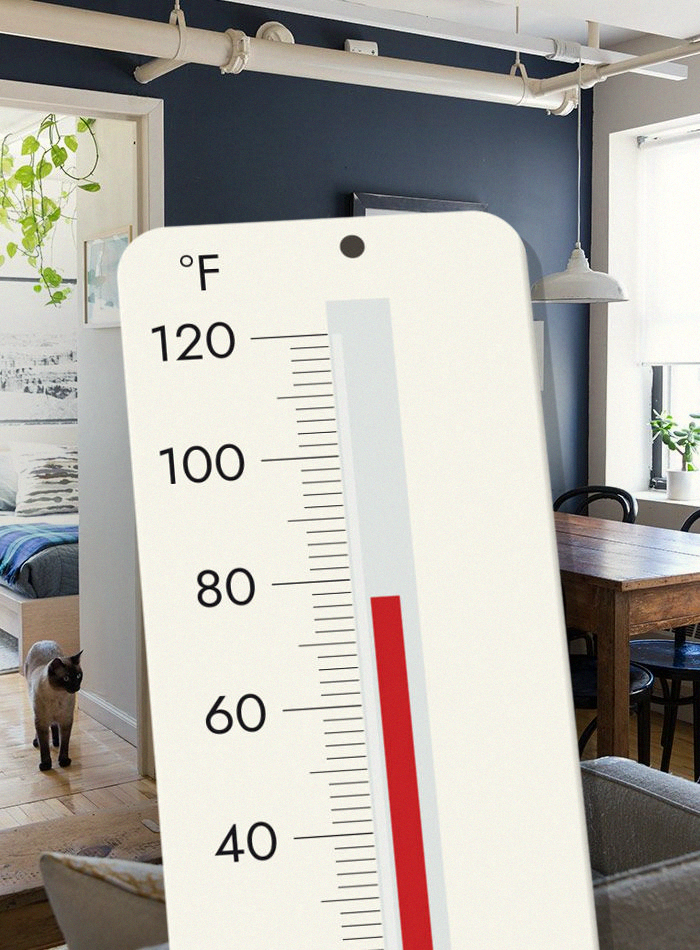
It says value=77 unit=°F
